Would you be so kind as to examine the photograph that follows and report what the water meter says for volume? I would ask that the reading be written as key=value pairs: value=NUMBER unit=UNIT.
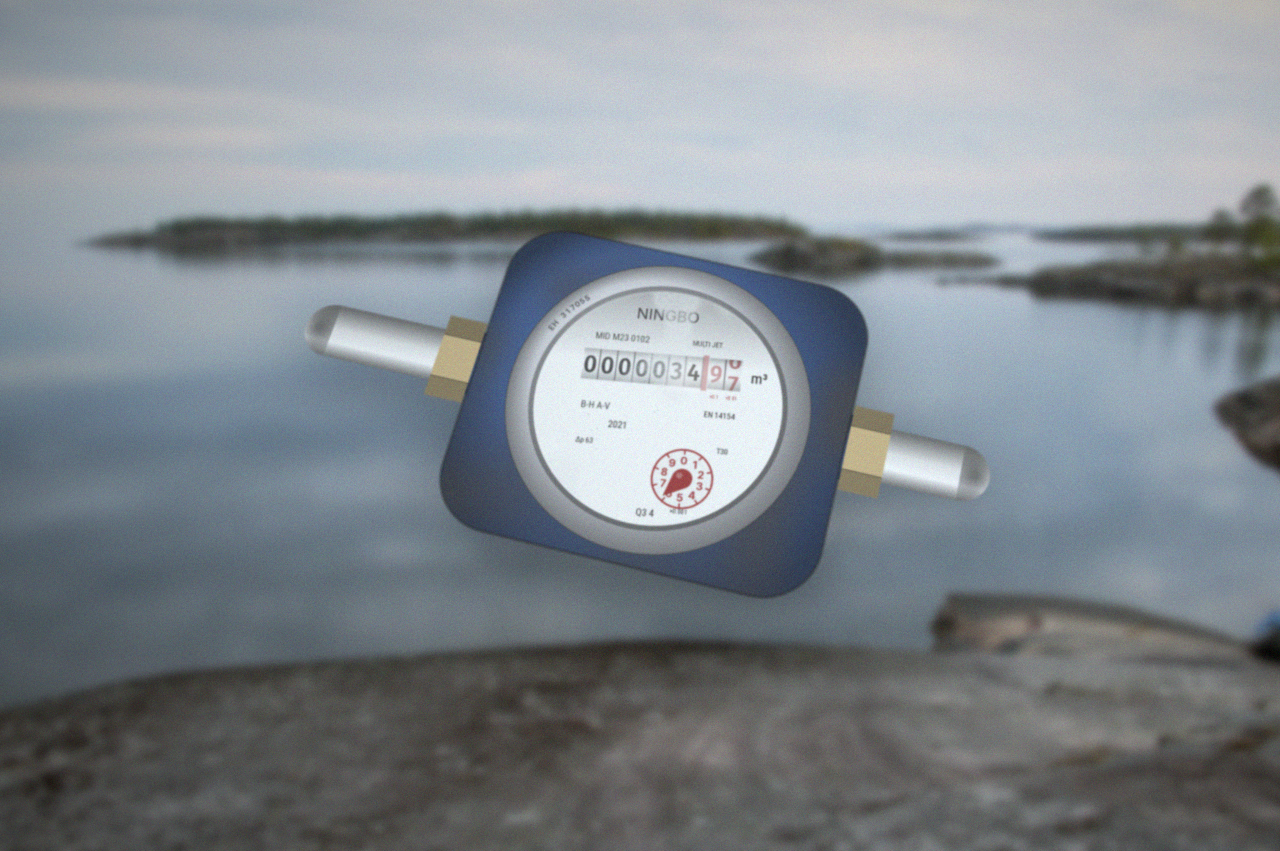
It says value=34.966 unit=m³
